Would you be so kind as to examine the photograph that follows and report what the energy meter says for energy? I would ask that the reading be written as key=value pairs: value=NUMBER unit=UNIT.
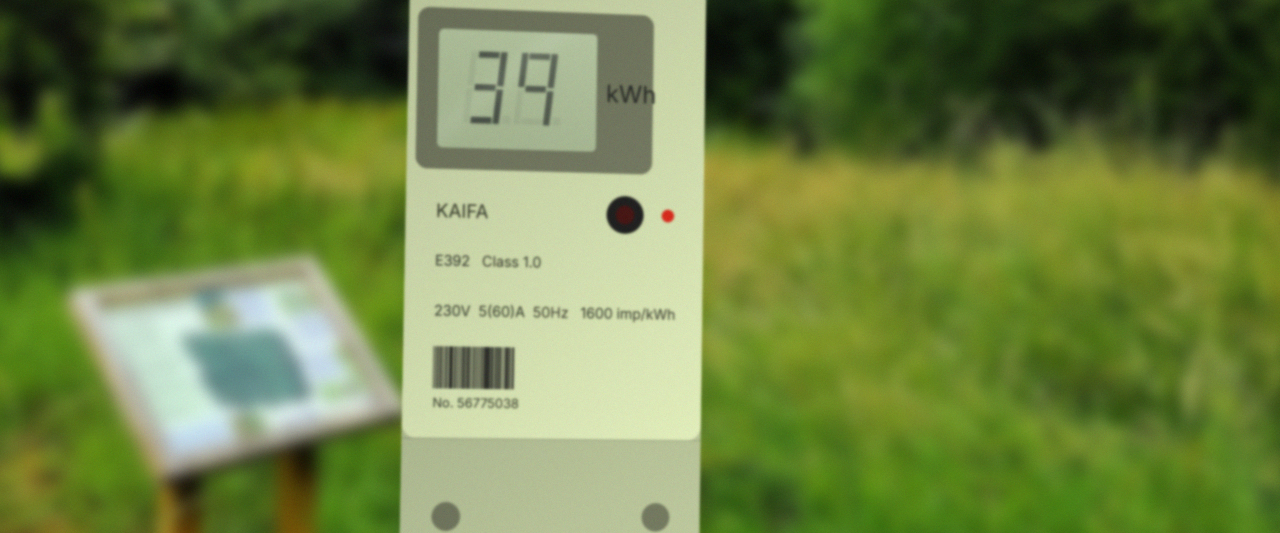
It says value=39 unit=kWh
